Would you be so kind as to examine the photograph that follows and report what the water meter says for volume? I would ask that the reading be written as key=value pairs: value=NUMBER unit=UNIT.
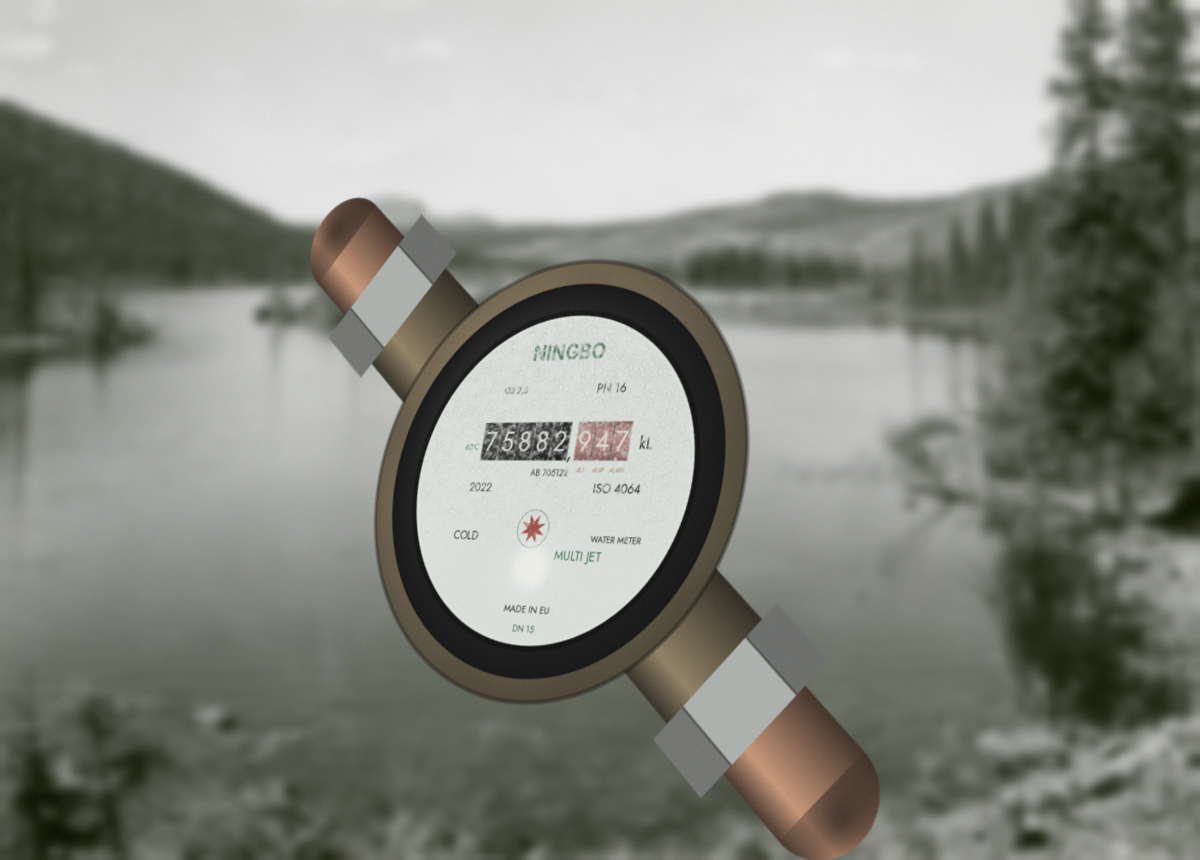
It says value=75882.947 unit=kL
